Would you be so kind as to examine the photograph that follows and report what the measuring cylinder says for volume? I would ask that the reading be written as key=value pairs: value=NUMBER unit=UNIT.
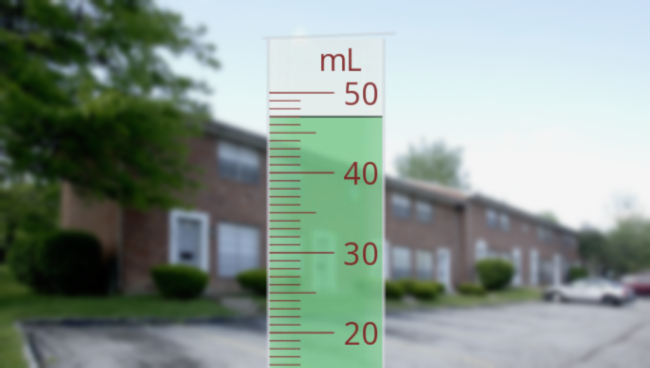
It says value=47 unit=mL
